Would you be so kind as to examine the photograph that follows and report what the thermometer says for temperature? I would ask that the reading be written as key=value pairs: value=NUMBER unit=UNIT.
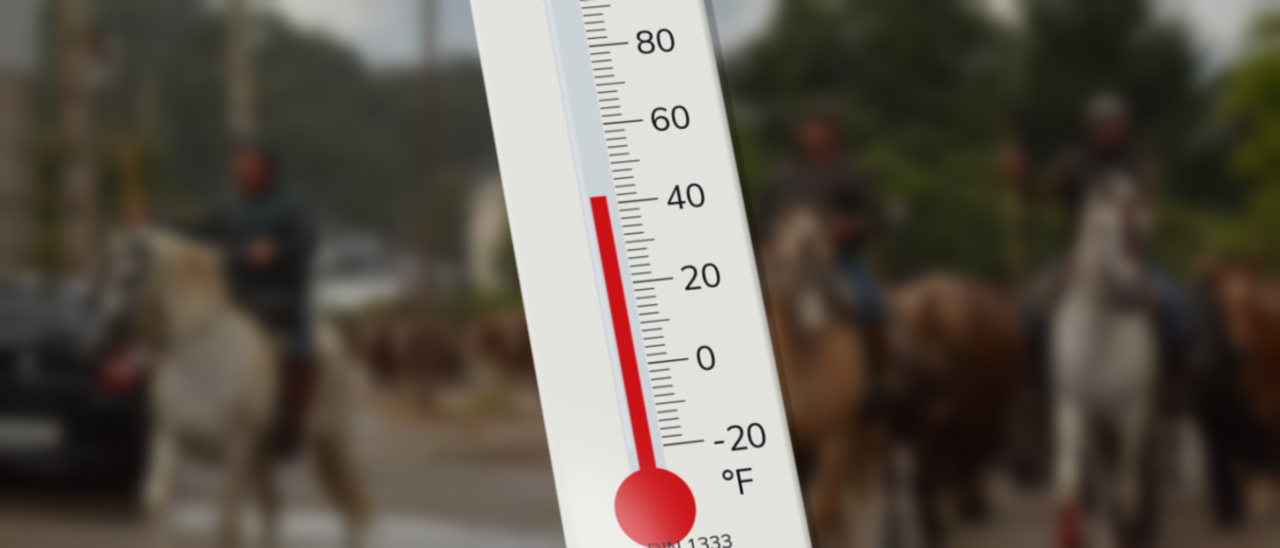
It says value=42 unit=°F
